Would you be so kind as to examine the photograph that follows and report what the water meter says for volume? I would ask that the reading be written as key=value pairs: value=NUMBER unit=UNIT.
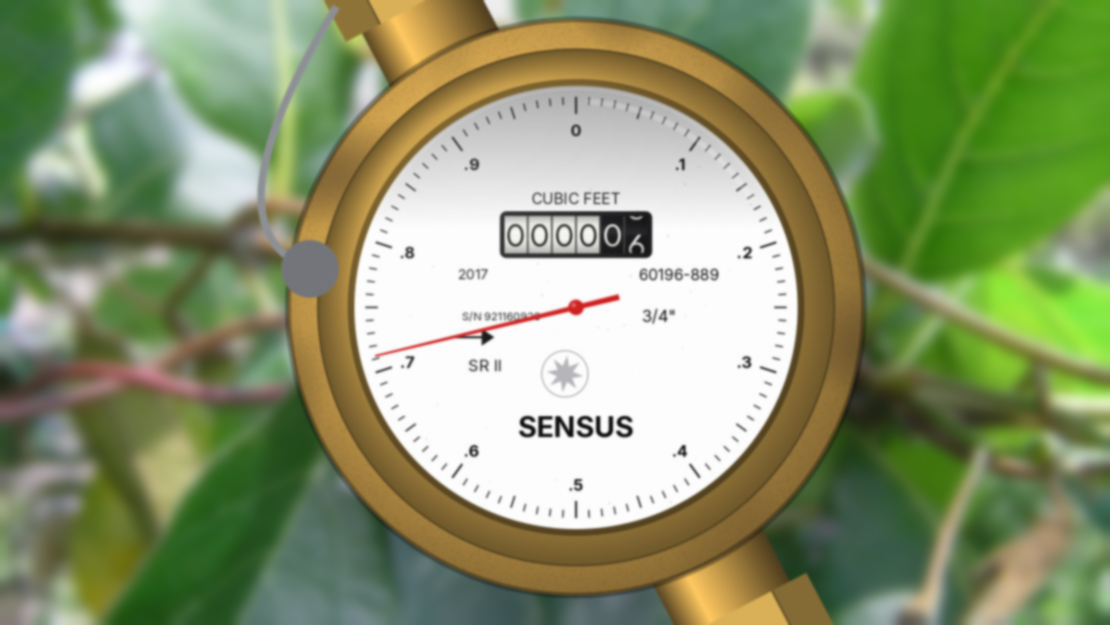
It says value=5.71 unit=ft³
